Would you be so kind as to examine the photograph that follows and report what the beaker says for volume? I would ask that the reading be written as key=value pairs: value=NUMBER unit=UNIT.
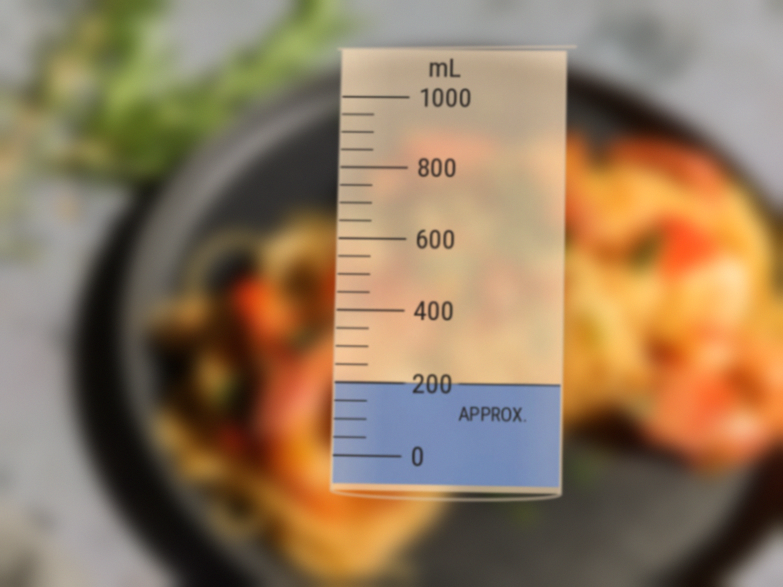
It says value=200 unit=mL
